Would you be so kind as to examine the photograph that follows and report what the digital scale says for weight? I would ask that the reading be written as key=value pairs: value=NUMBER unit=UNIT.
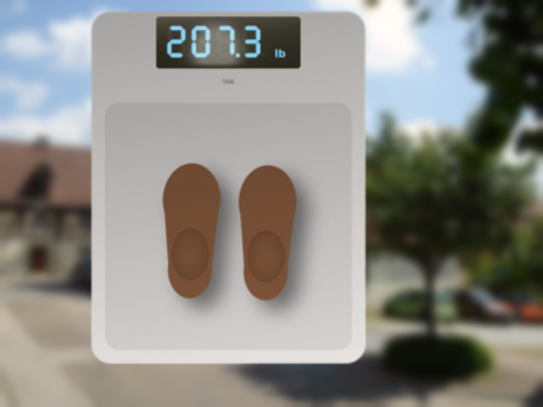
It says value=207.3 unit=lb
